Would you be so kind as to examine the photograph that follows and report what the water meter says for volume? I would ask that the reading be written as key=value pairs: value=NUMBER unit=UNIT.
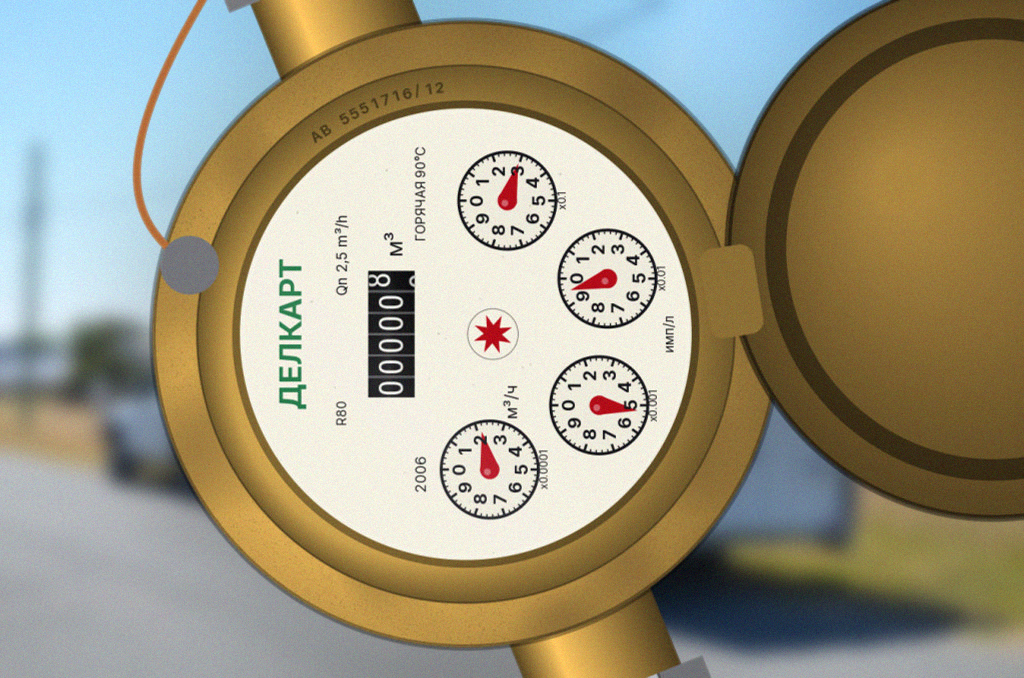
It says value=8.2952 unit=m³
